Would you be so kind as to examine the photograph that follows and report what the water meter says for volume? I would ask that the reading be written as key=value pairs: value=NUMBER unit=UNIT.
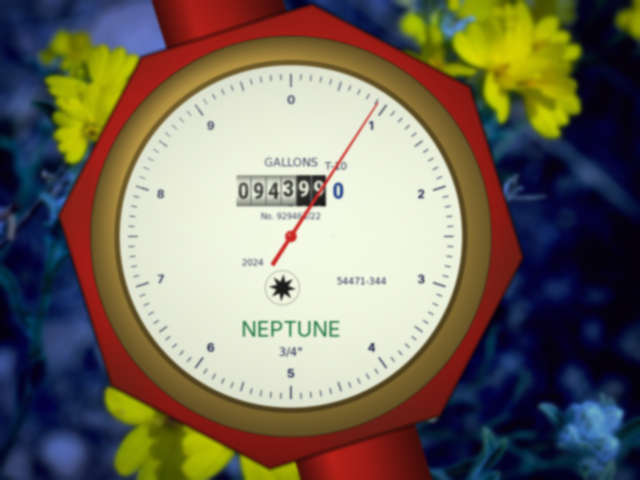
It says value=943990.9 unit=gal
